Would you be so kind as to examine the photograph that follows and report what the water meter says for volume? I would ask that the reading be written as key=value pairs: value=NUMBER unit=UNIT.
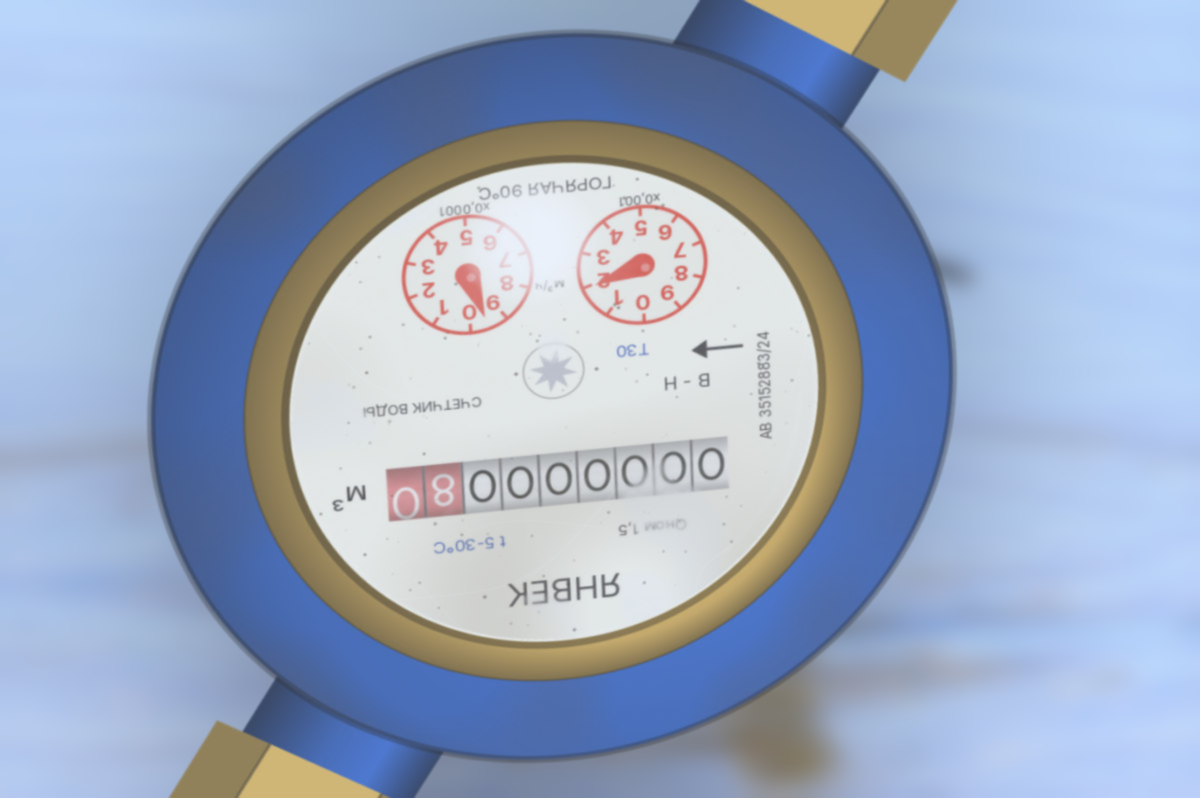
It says value=0.8019 unit=m³
